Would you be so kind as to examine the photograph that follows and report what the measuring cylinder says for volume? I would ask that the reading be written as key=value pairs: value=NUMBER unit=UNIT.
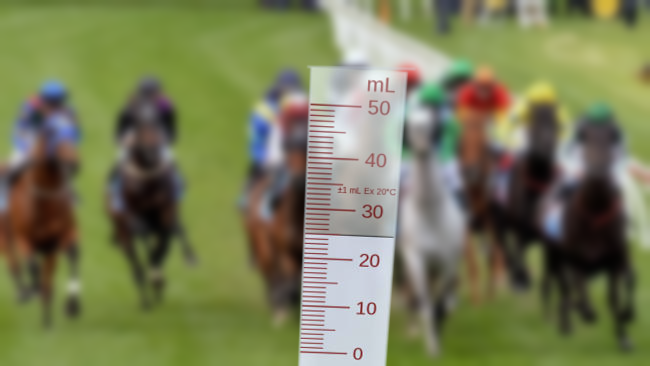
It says value=25 unit=mL
